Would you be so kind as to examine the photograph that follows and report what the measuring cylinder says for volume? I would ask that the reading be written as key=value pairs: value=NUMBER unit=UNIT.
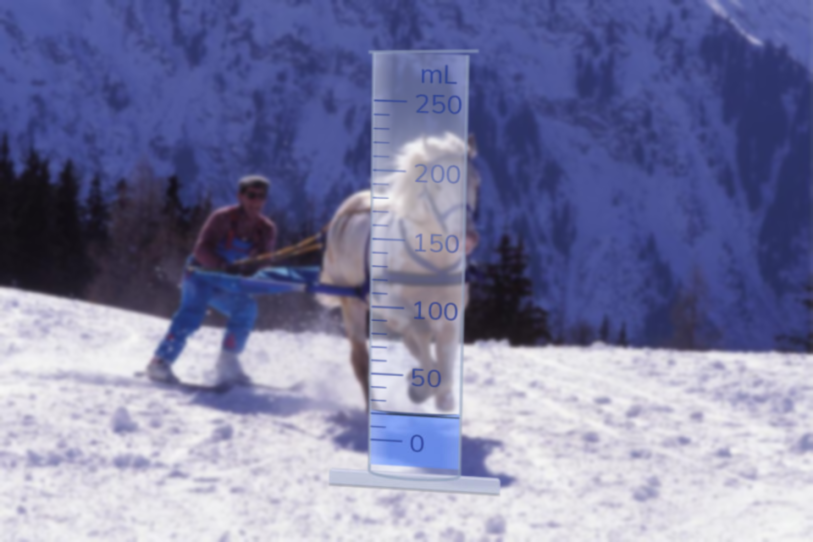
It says value=20 unit=mL
